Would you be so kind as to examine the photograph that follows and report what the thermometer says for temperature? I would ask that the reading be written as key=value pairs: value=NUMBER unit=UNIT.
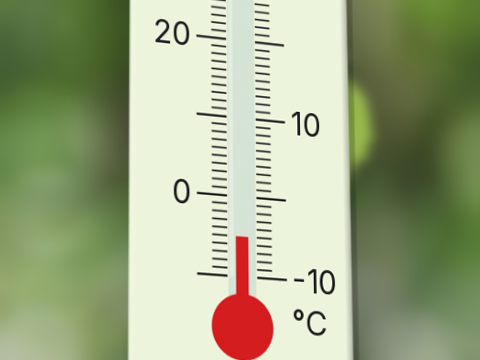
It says value=-5 unit=°C
